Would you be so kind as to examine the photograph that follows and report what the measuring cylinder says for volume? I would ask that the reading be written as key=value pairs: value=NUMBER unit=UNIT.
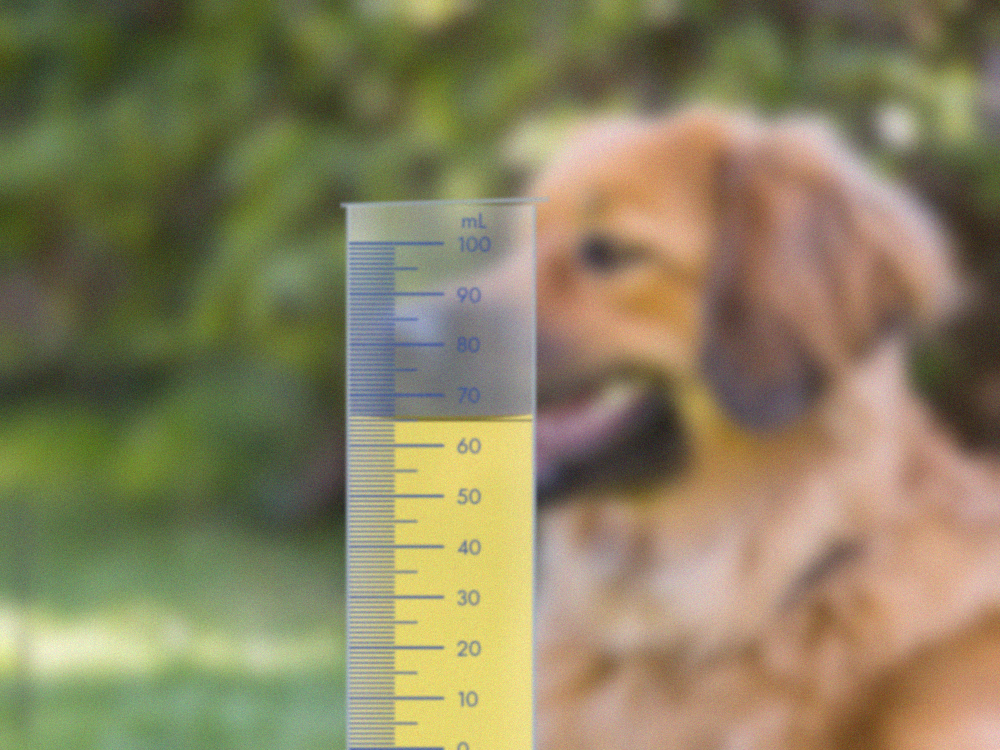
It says value=65 unit=mL
